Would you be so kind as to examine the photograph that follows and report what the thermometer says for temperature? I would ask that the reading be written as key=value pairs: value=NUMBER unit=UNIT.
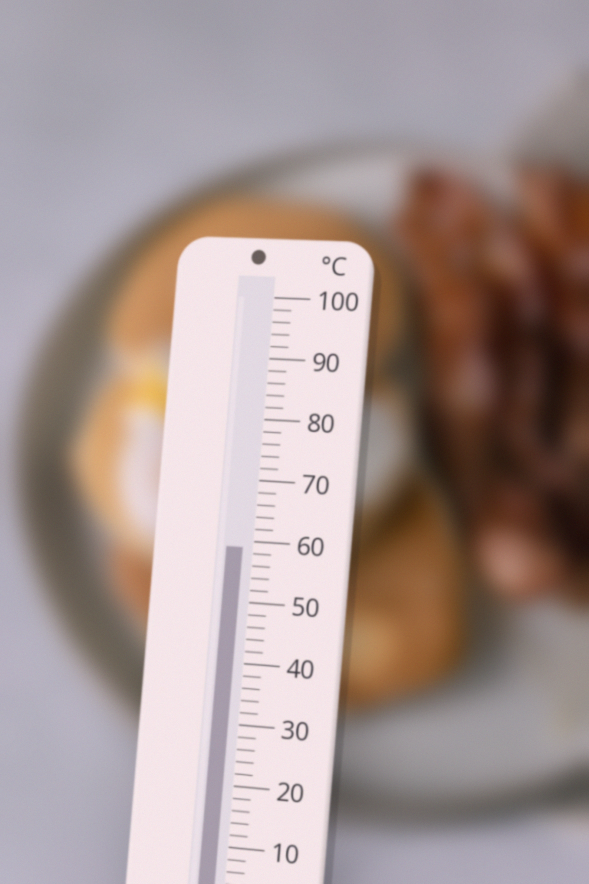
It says value=59 unit=°C
